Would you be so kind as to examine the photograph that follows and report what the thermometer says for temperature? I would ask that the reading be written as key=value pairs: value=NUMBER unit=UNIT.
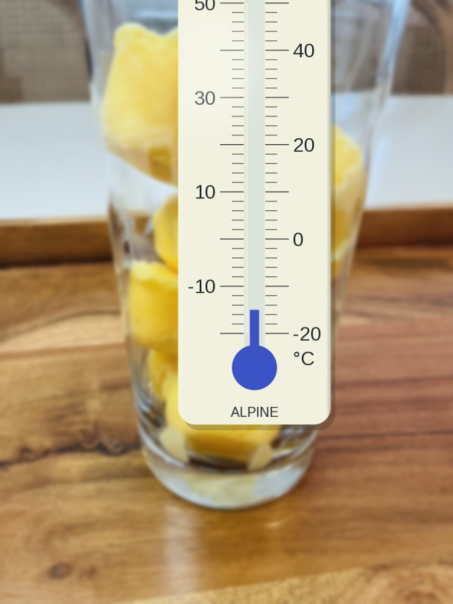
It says value=-15 unit=°C
